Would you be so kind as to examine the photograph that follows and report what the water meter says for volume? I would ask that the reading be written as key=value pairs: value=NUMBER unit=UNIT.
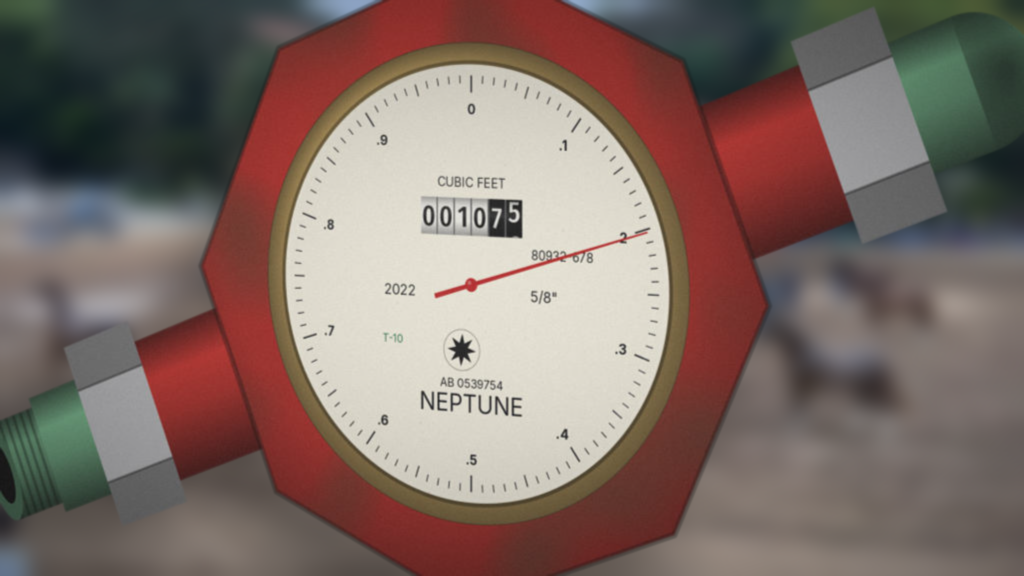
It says value=1075.20 unit=ft³
